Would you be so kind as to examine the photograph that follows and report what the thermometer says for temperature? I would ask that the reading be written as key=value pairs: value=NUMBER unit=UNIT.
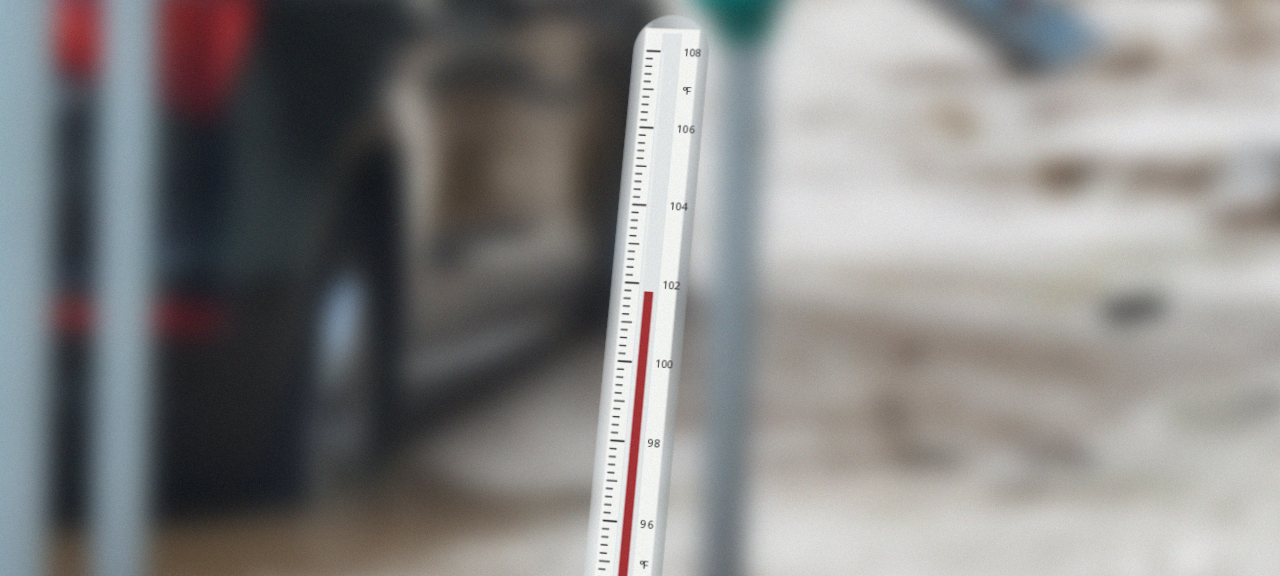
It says value=101.8 unit=°F
